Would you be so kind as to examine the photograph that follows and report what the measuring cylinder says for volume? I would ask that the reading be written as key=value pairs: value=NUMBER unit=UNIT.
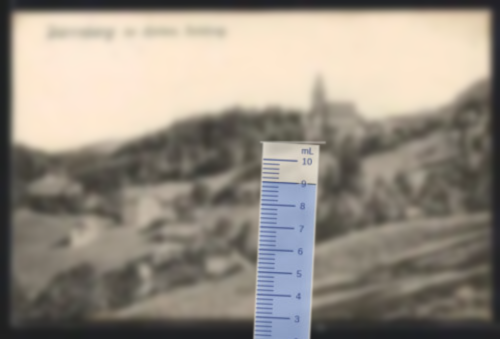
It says value=9 unit=mL
